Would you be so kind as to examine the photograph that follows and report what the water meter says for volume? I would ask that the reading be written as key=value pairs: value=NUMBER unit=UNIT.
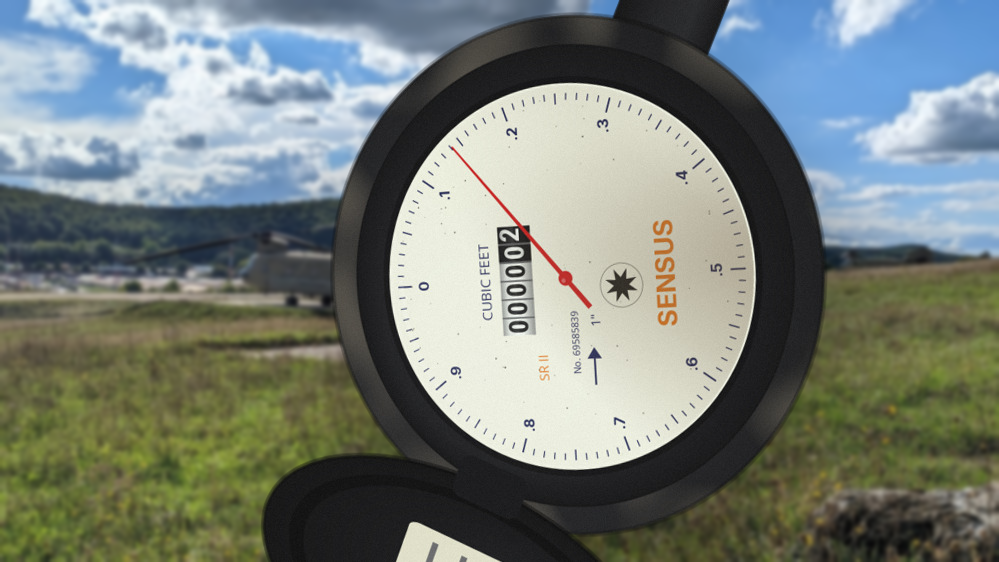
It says value=2.14 unit=ft³
